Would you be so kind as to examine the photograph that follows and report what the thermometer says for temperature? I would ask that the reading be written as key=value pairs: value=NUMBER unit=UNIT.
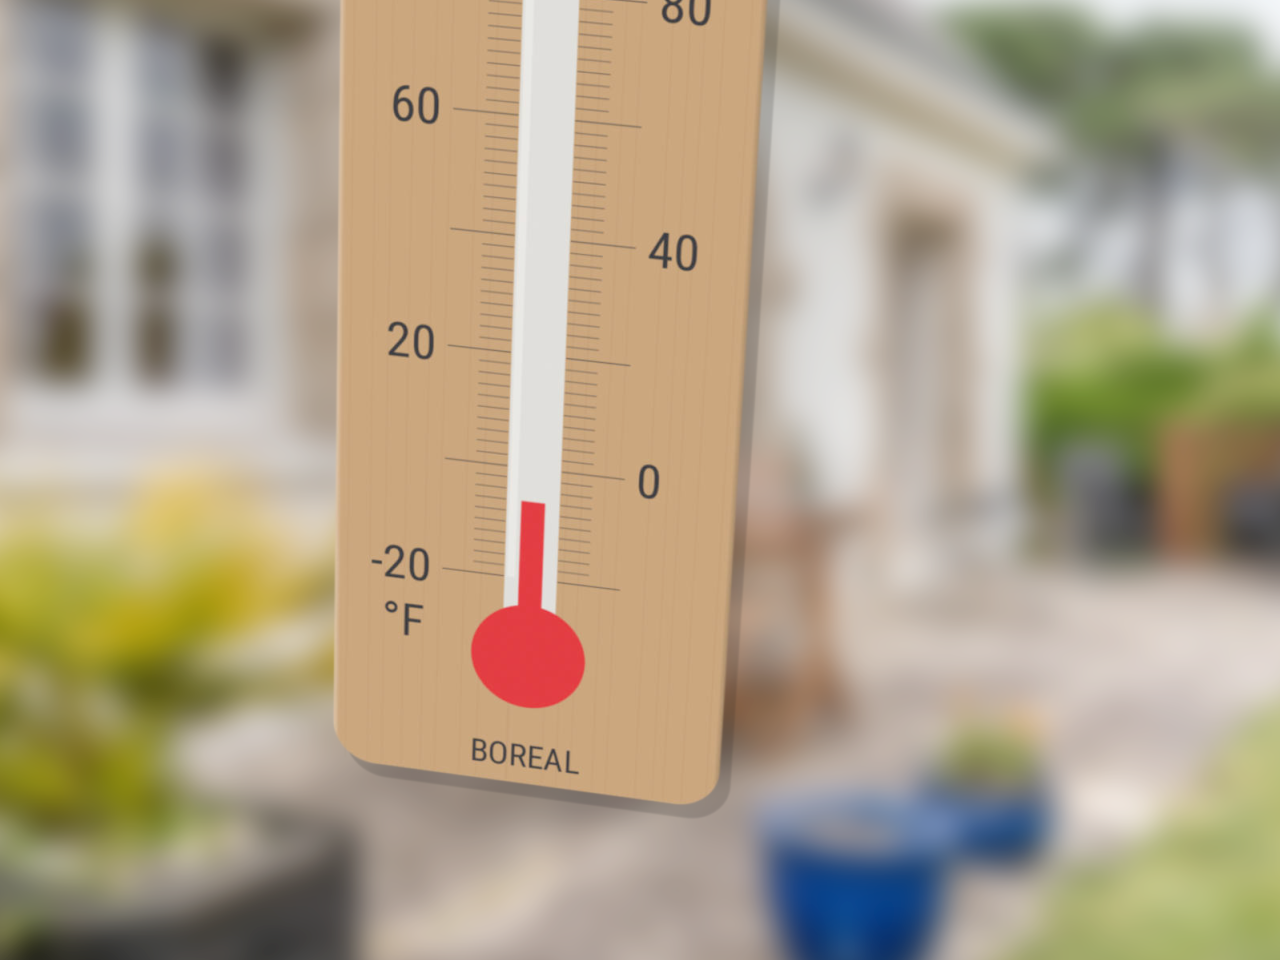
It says value=-6 unit=°F
